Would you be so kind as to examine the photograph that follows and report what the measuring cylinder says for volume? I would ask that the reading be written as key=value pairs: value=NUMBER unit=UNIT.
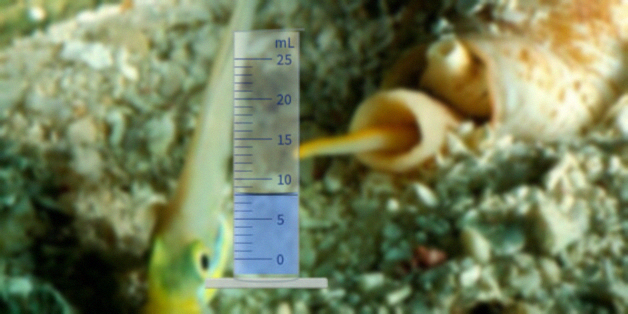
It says value=8 unit=mL
